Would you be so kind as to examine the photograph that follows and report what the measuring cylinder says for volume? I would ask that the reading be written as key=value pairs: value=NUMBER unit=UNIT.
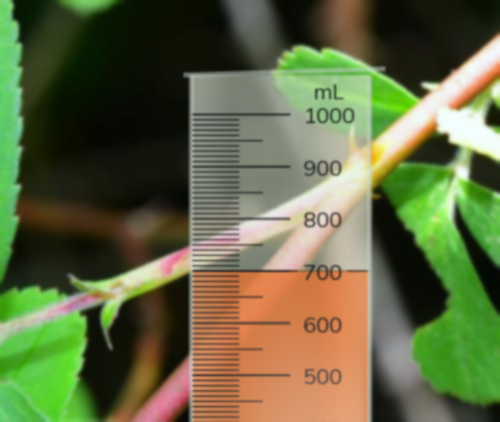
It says value=700 unit=mL
